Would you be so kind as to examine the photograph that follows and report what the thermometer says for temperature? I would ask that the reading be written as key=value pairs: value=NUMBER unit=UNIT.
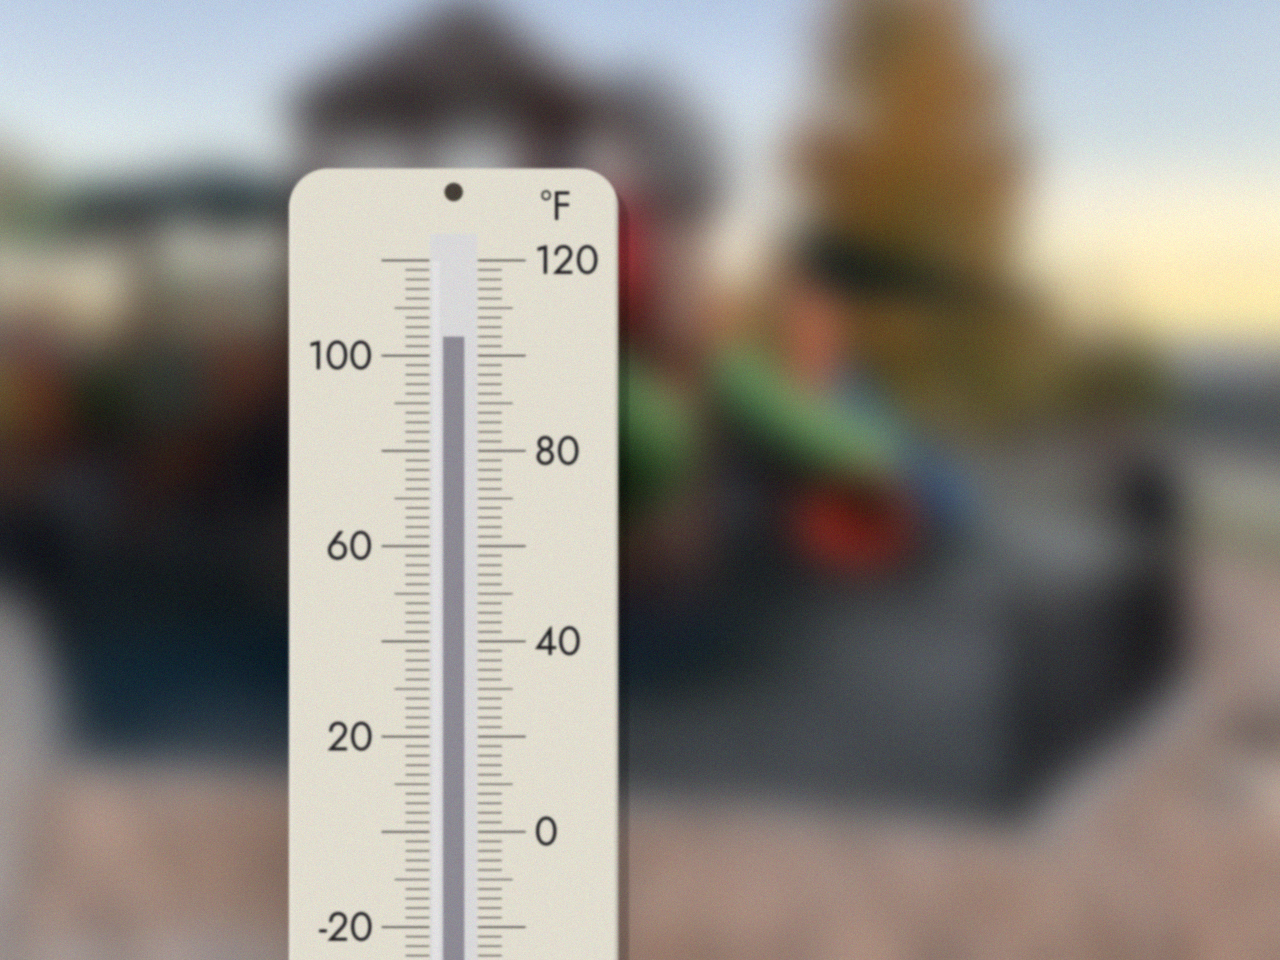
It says value=104 unit=°F
